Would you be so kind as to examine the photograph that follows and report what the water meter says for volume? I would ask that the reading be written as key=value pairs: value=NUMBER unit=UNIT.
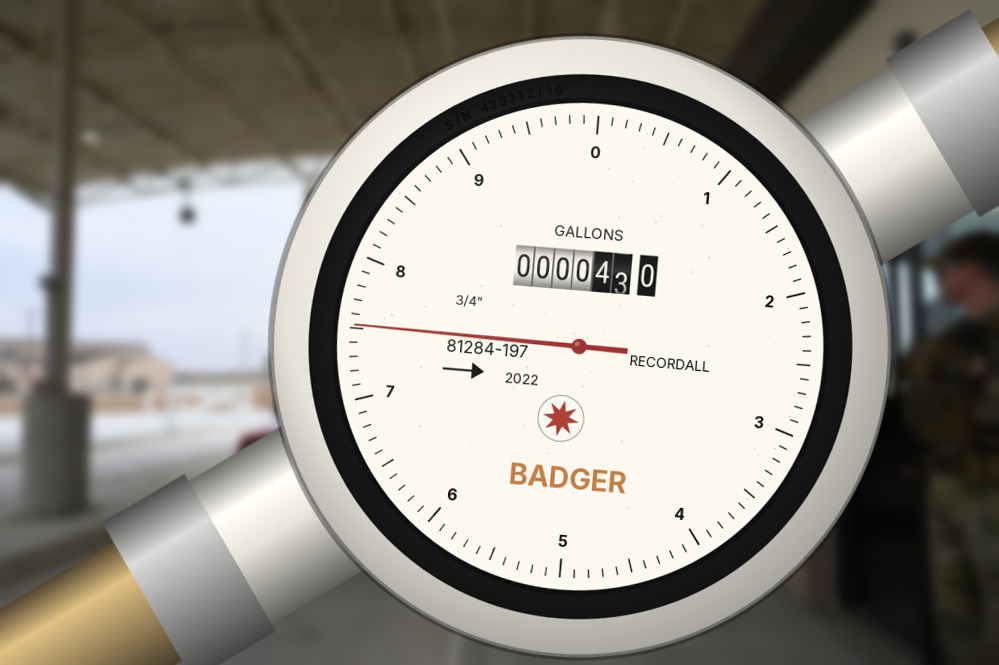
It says value=427.5 unit=gal
